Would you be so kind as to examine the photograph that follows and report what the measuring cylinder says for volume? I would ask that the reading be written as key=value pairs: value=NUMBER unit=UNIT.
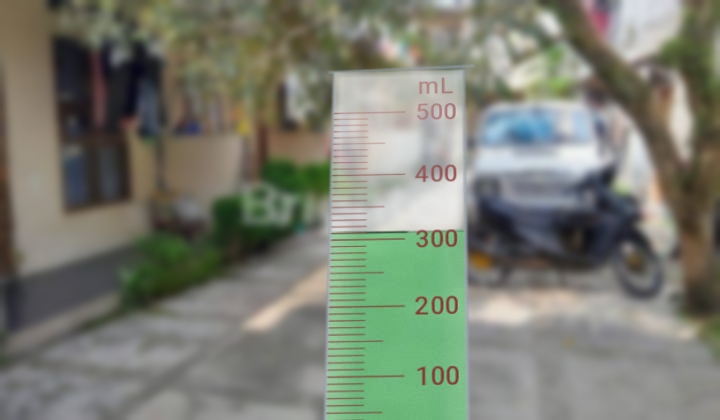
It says value=310 unit=mL
